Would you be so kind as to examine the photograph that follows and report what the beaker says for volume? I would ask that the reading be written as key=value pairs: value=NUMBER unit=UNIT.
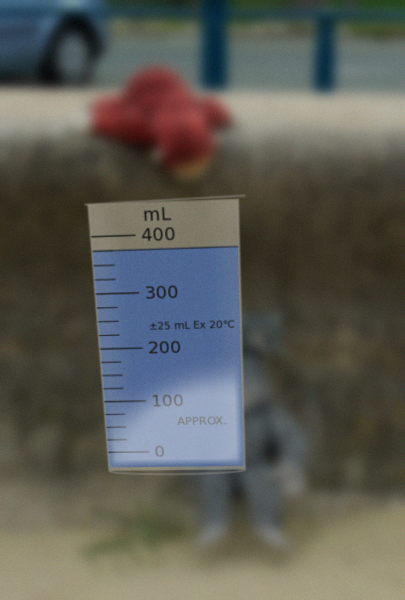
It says value=375 unit=mL
